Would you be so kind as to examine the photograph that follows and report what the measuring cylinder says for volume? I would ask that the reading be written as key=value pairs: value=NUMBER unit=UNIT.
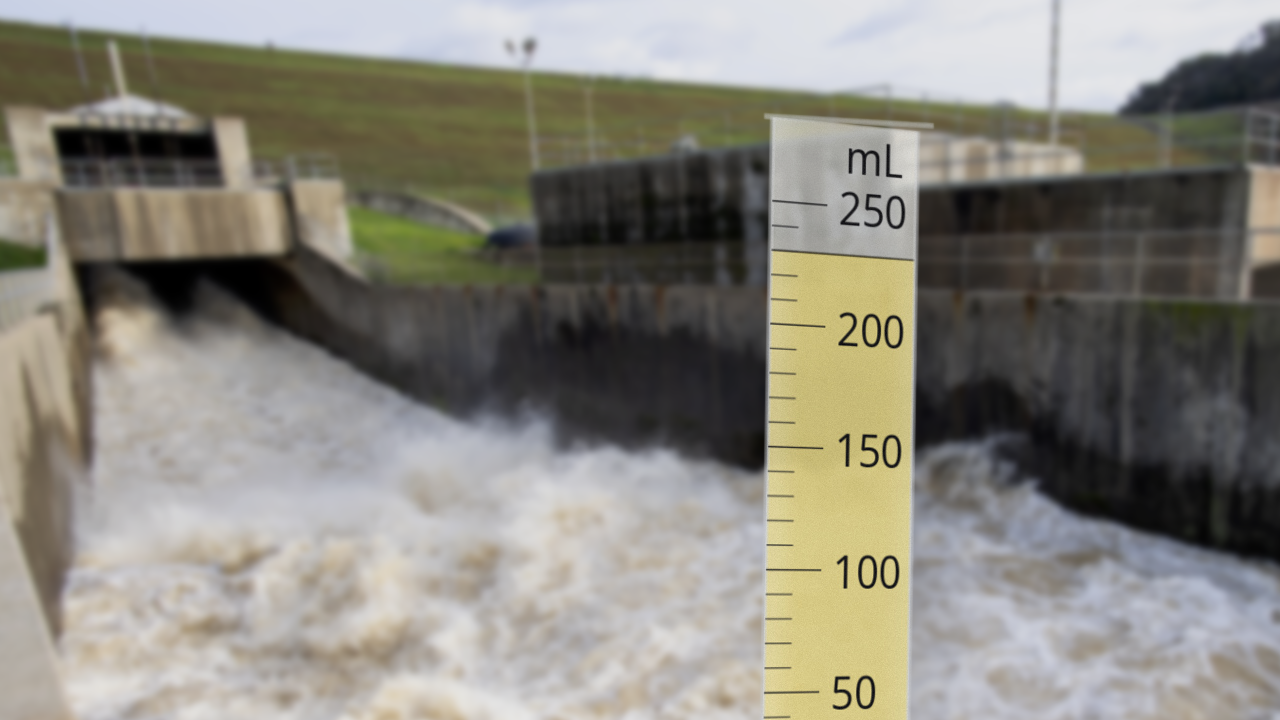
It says value=230 unit=mL
